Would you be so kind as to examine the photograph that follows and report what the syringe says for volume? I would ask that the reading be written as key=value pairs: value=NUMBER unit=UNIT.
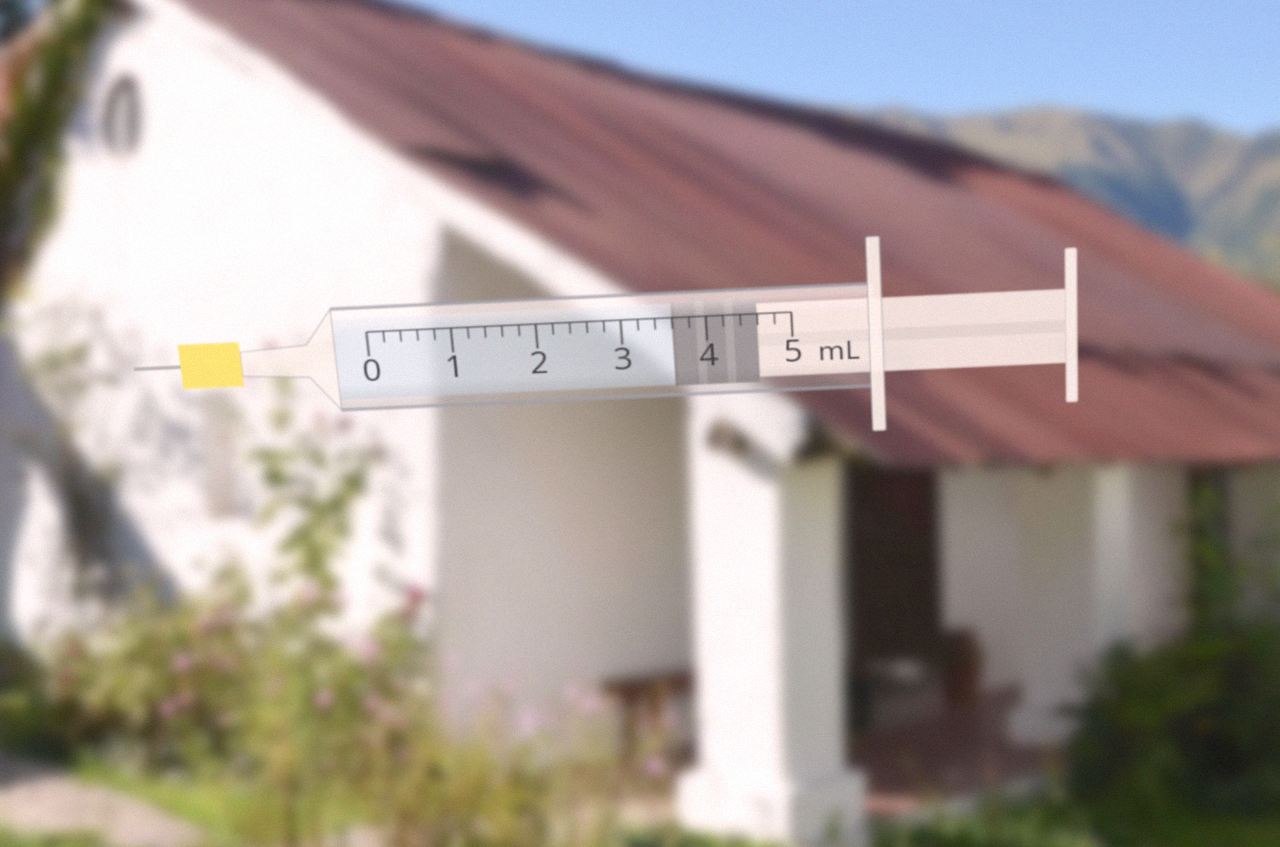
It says value=3.6 unit=mL
